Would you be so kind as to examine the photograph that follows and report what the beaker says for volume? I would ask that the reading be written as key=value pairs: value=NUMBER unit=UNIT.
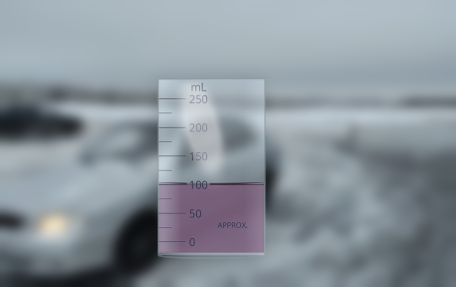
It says value=100 unit=mL
